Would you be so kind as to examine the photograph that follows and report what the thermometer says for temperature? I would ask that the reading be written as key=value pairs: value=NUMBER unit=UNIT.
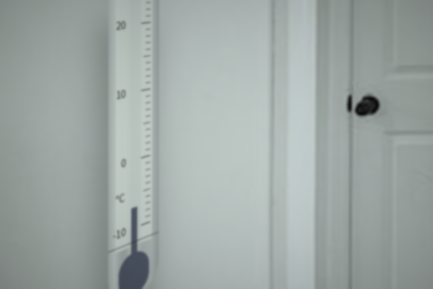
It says value=-7 unit=°C
